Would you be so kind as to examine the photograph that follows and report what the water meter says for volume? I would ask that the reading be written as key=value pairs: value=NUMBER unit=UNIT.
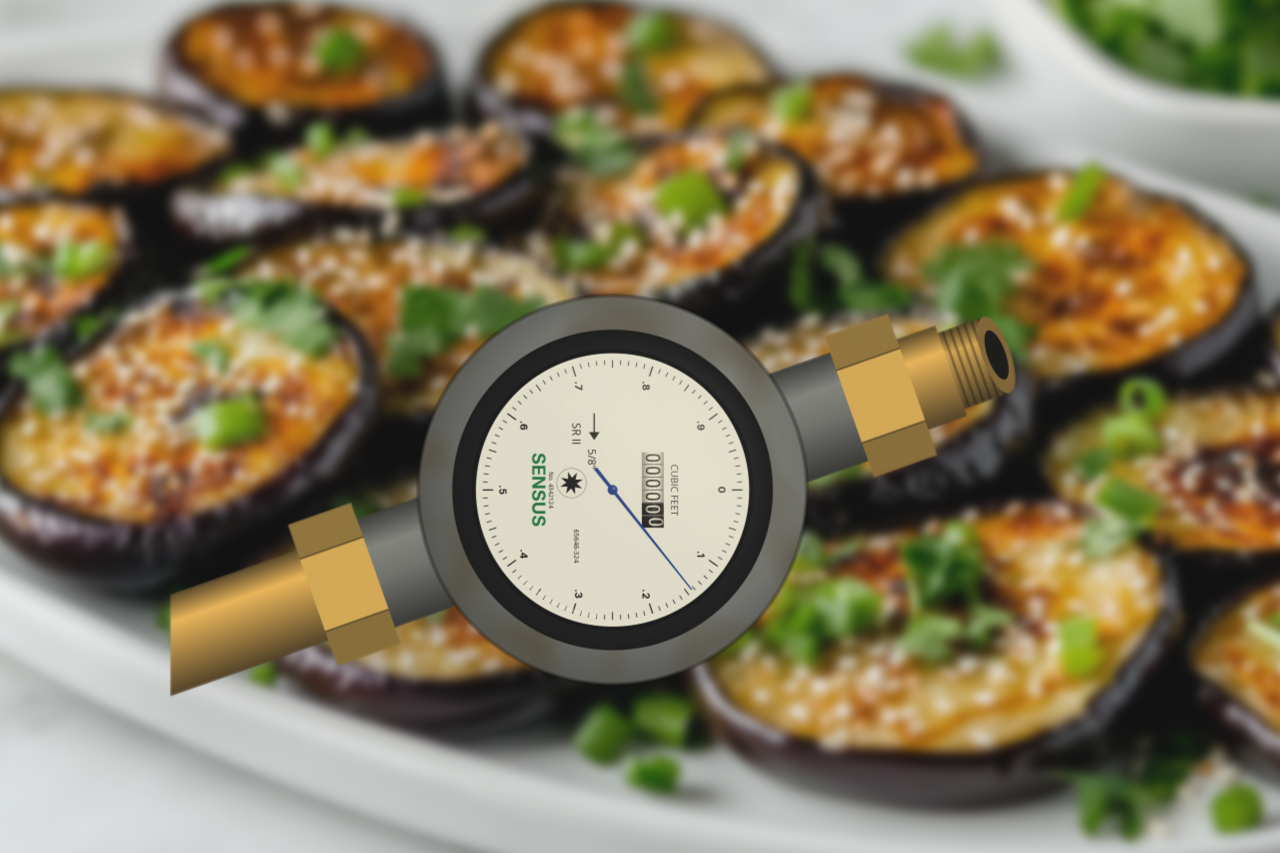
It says value=0.14 unit=ft³
